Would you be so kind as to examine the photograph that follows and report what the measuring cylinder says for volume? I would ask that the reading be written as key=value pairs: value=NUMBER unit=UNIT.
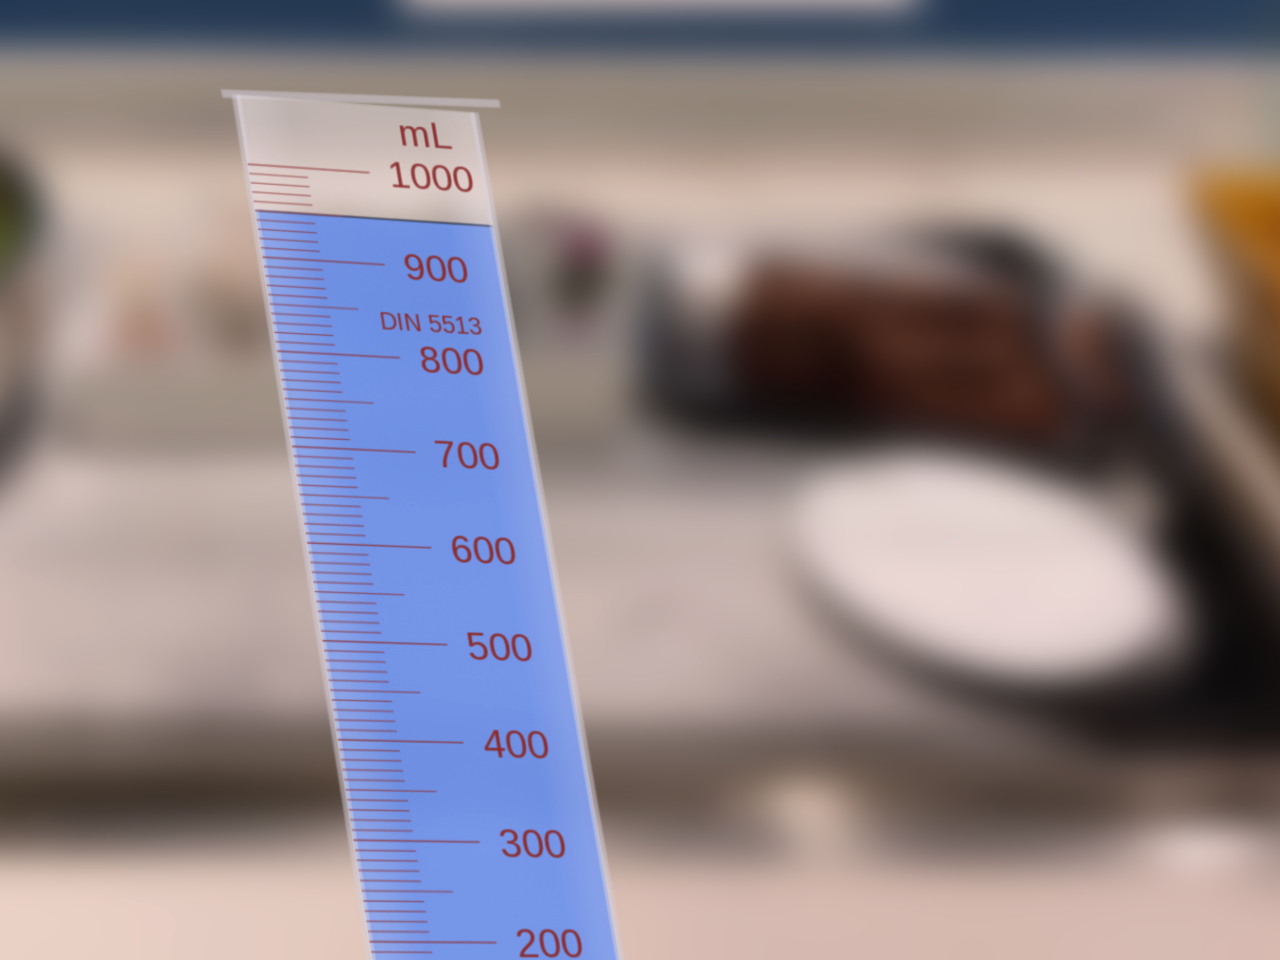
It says value=950 unit=mL
